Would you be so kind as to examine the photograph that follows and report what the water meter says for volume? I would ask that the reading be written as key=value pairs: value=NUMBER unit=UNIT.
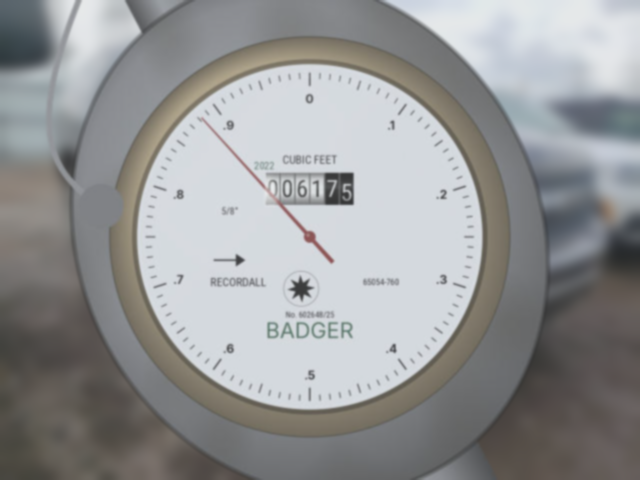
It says value=6174.88 unit=ft³
